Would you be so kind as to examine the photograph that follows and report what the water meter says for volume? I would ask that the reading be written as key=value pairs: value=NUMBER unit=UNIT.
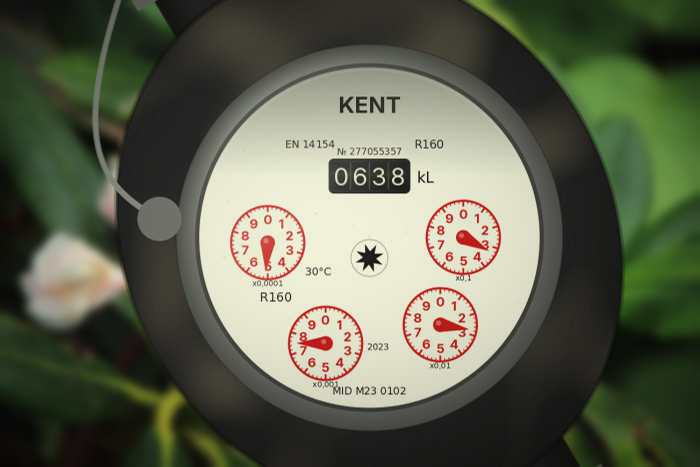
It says value=638.3275 unit=kL
